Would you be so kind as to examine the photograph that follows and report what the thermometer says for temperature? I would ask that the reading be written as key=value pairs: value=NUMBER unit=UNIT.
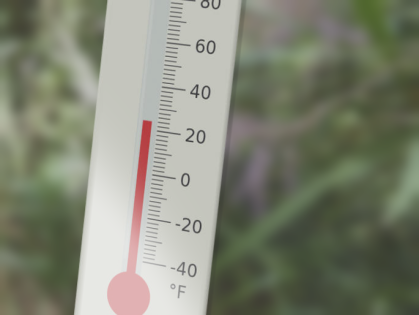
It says value=24 unit=°F
